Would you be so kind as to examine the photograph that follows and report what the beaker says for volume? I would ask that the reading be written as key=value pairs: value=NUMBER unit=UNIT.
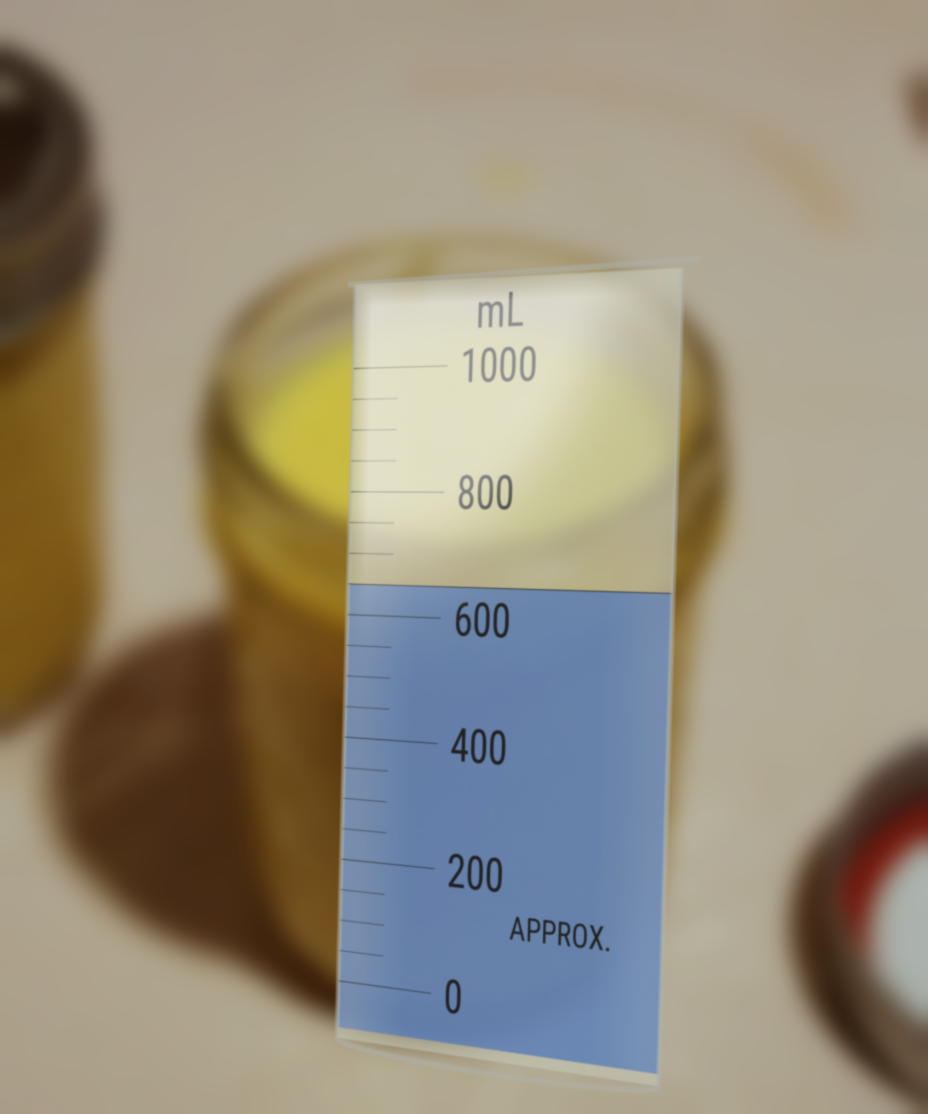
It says value=650 unit=mL
